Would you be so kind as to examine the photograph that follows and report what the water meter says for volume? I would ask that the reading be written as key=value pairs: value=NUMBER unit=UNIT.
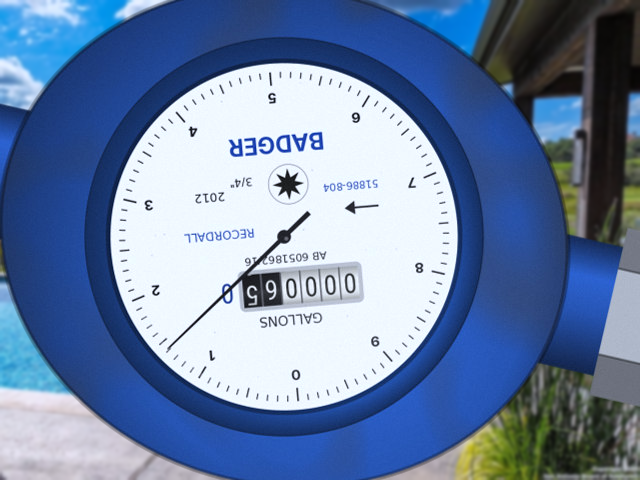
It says value=651.4 unit=gal
